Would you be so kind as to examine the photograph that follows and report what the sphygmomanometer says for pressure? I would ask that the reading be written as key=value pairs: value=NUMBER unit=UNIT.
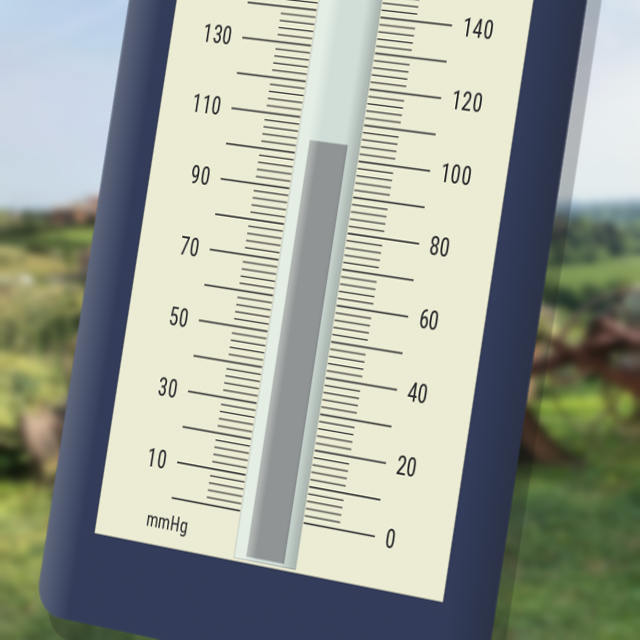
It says value=104 unit=mmHg
